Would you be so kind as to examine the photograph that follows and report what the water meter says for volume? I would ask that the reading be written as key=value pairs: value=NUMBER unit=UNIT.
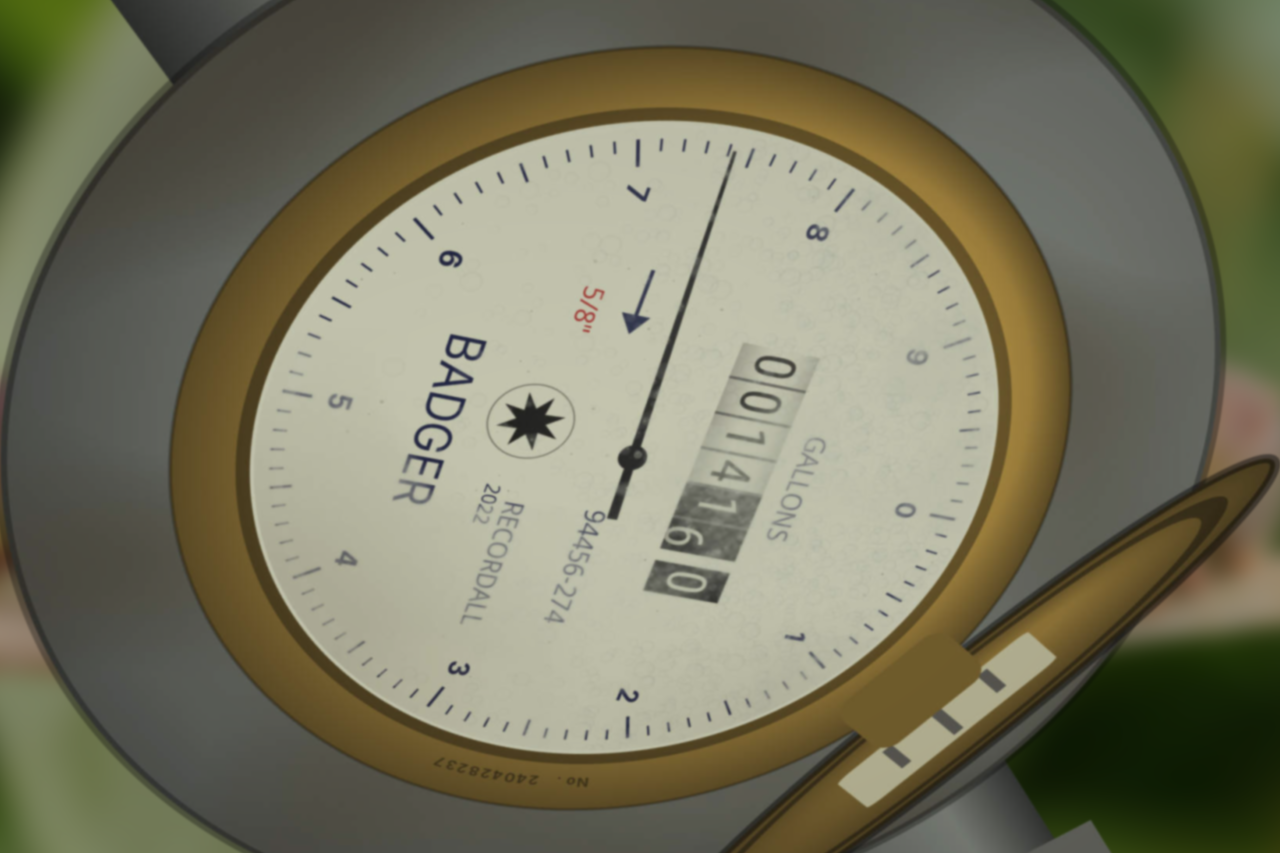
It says value=14157.4 unit=gal
